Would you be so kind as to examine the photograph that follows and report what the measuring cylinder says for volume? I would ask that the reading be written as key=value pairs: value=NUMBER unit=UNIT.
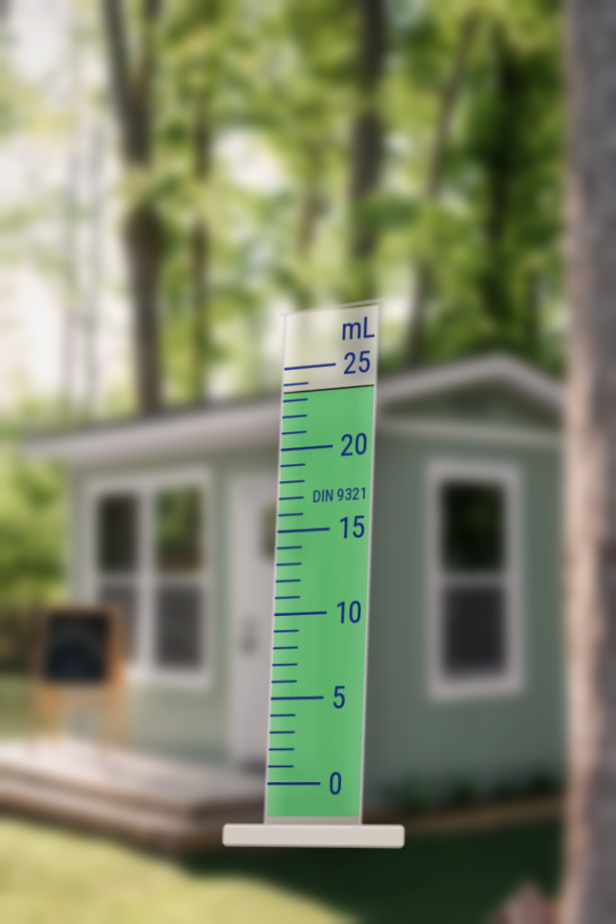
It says value=23.5 unit=mL
